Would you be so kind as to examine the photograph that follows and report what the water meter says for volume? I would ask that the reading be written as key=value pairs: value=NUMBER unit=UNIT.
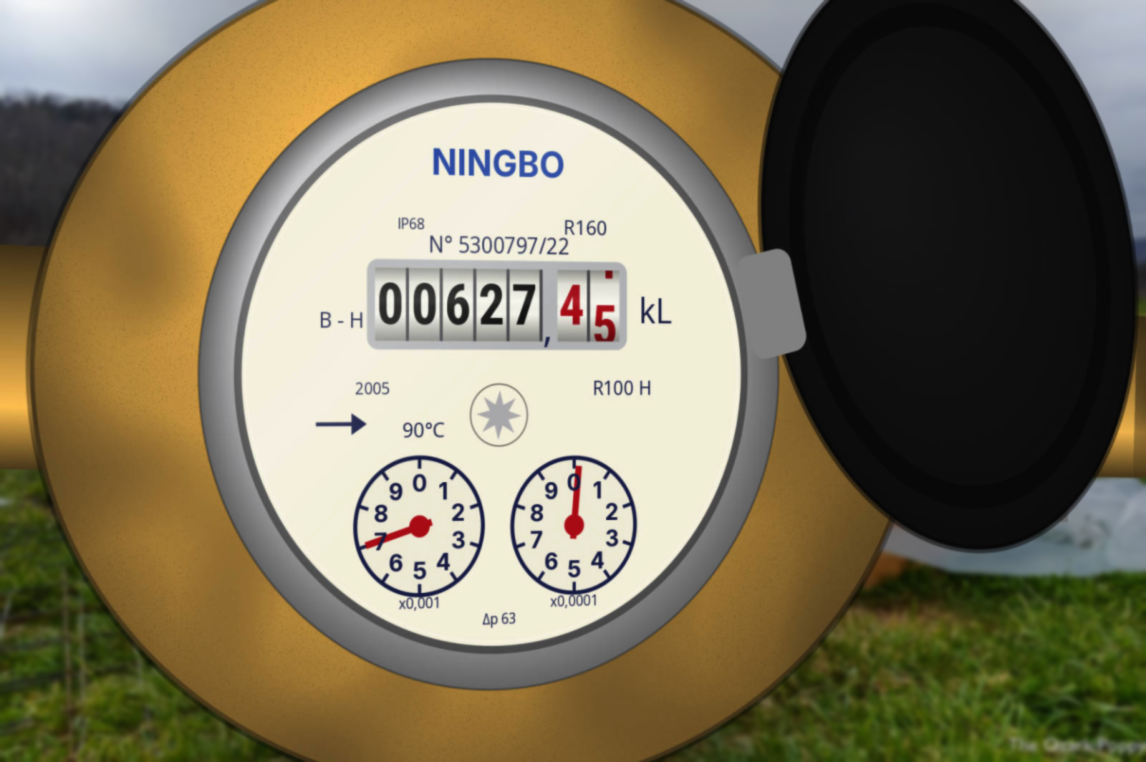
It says value=627.4470 unit=kL
